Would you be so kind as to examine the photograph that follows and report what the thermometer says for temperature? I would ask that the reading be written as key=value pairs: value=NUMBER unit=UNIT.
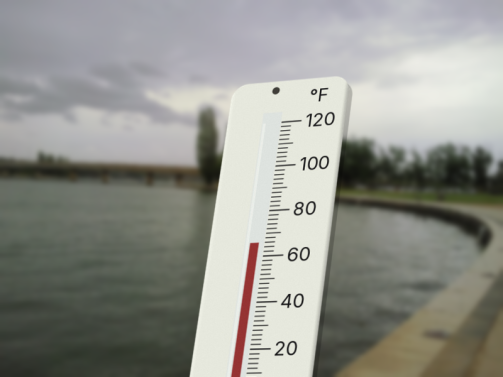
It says value=66 unit=°F
